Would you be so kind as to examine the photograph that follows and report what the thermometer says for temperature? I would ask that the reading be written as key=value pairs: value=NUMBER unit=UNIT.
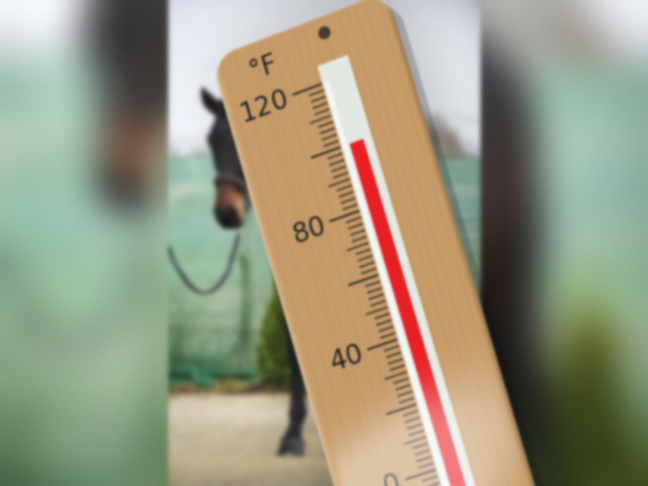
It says value=100 unit=°F
